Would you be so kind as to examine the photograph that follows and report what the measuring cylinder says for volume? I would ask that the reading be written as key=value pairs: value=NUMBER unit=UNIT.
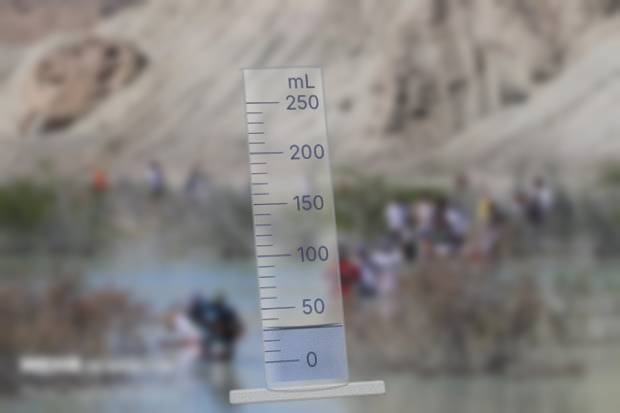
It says value=30 unit=mL
